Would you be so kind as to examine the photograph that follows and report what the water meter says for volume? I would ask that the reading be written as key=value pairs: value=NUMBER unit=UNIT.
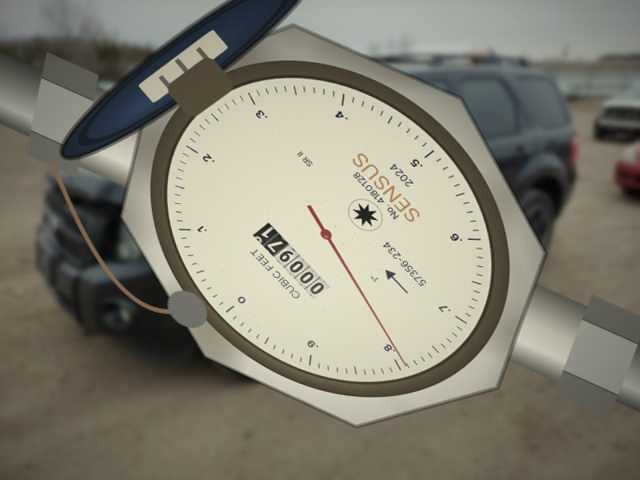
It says value=970.79 unit=ft³
